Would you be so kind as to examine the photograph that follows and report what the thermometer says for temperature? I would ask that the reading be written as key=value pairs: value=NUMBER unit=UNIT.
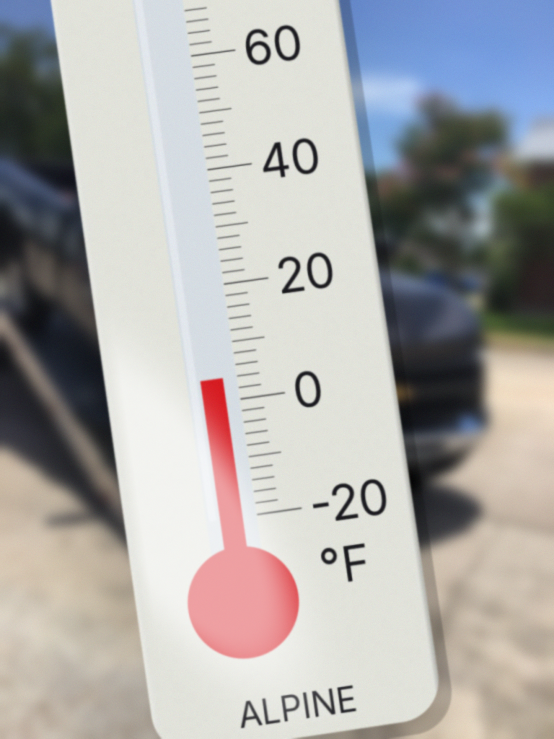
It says value=4 unit=°F
